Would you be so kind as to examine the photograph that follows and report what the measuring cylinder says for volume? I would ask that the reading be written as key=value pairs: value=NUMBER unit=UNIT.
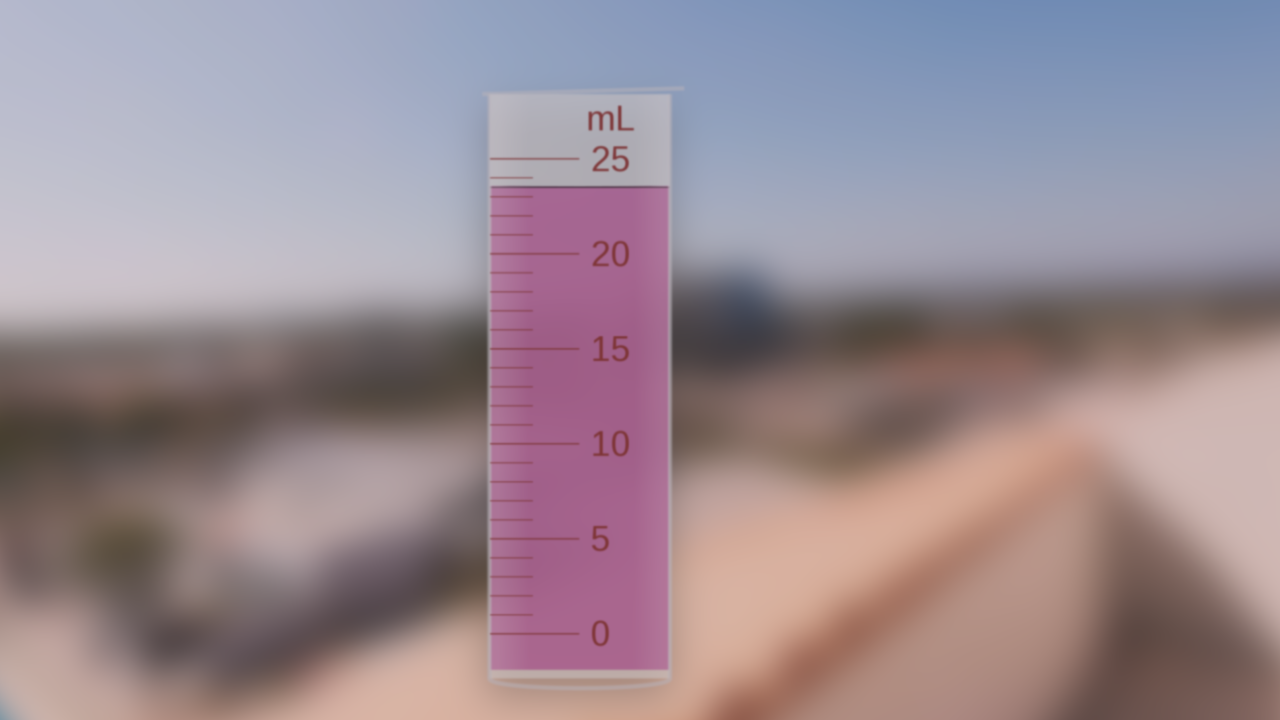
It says value=23.5 unit=mL
